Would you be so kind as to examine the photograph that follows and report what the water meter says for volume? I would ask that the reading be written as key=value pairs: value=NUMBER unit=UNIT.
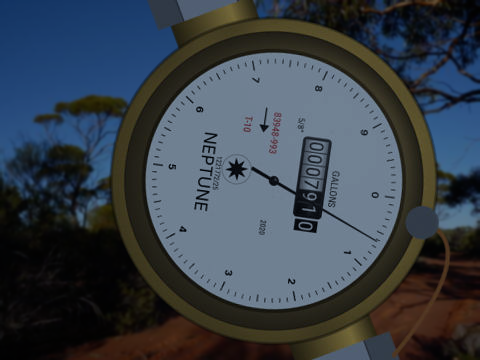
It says value=7910.6 unit=gal
